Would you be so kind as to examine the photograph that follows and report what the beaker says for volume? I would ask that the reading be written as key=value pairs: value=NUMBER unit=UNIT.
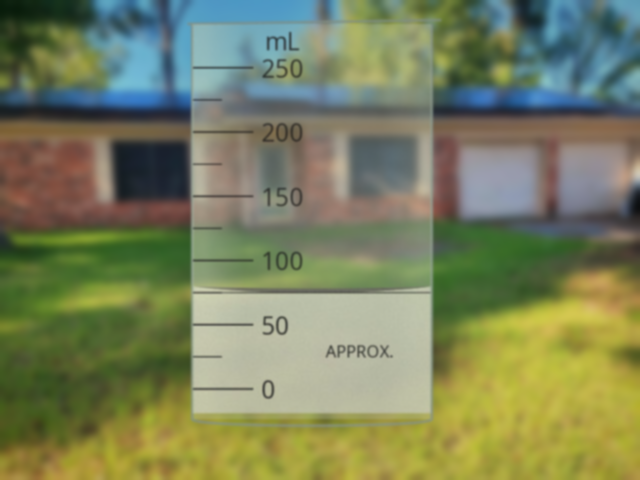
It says value=75 unit=mL
